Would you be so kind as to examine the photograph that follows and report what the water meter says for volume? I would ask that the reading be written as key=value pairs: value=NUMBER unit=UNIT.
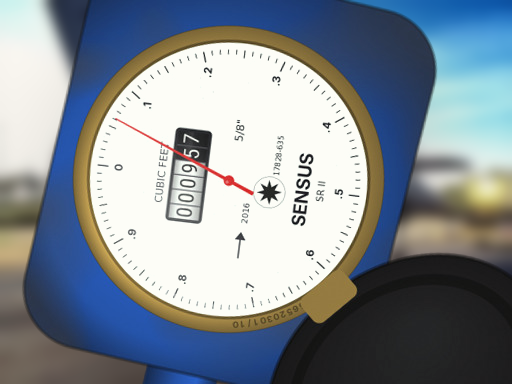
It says value=957.06 unit=ft³
